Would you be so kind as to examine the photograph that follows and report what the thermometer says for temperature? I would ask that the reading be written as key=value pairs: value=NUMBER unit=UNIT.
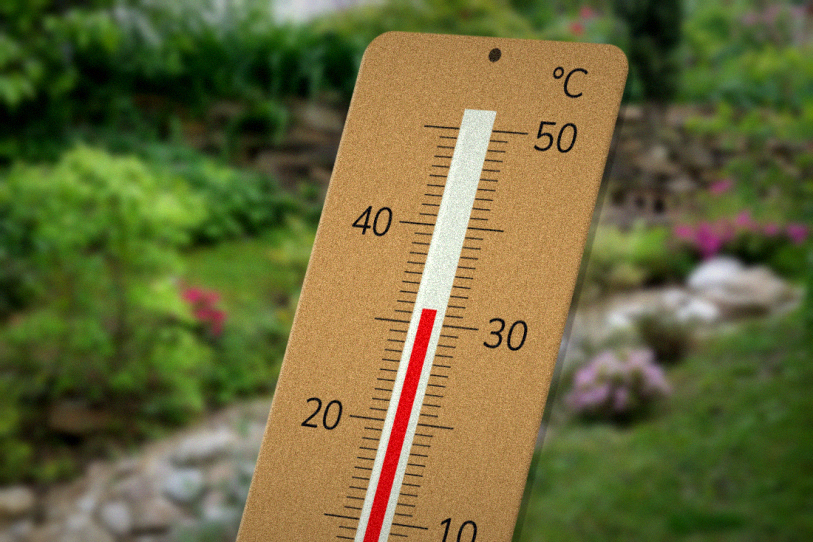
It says value=31.5 unit=°C
